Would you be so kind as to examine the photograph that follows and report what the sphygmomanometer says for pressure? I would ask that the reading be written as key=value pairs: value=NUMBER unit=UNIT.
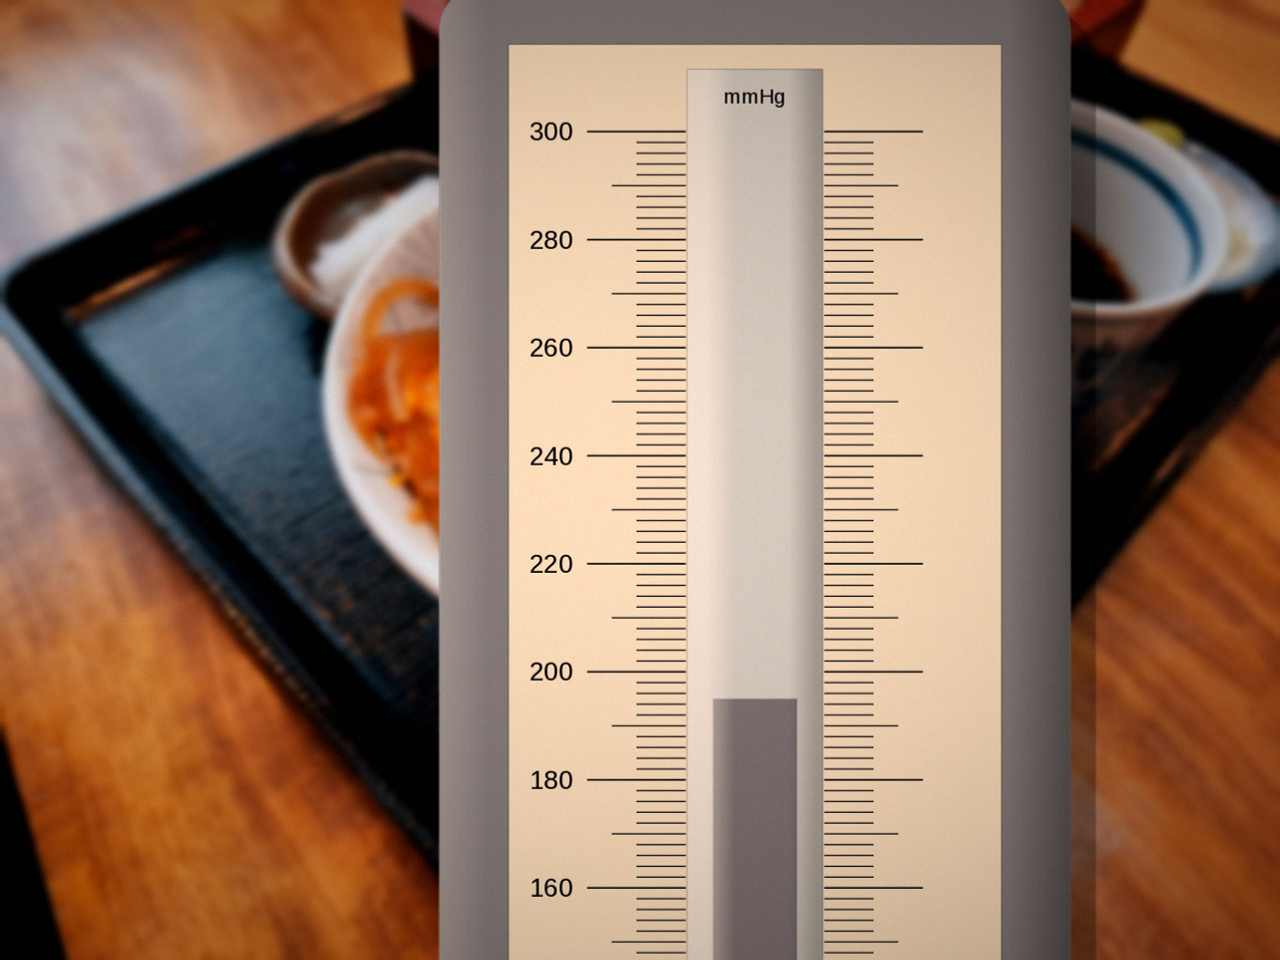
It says value=195 unit=mmHg
